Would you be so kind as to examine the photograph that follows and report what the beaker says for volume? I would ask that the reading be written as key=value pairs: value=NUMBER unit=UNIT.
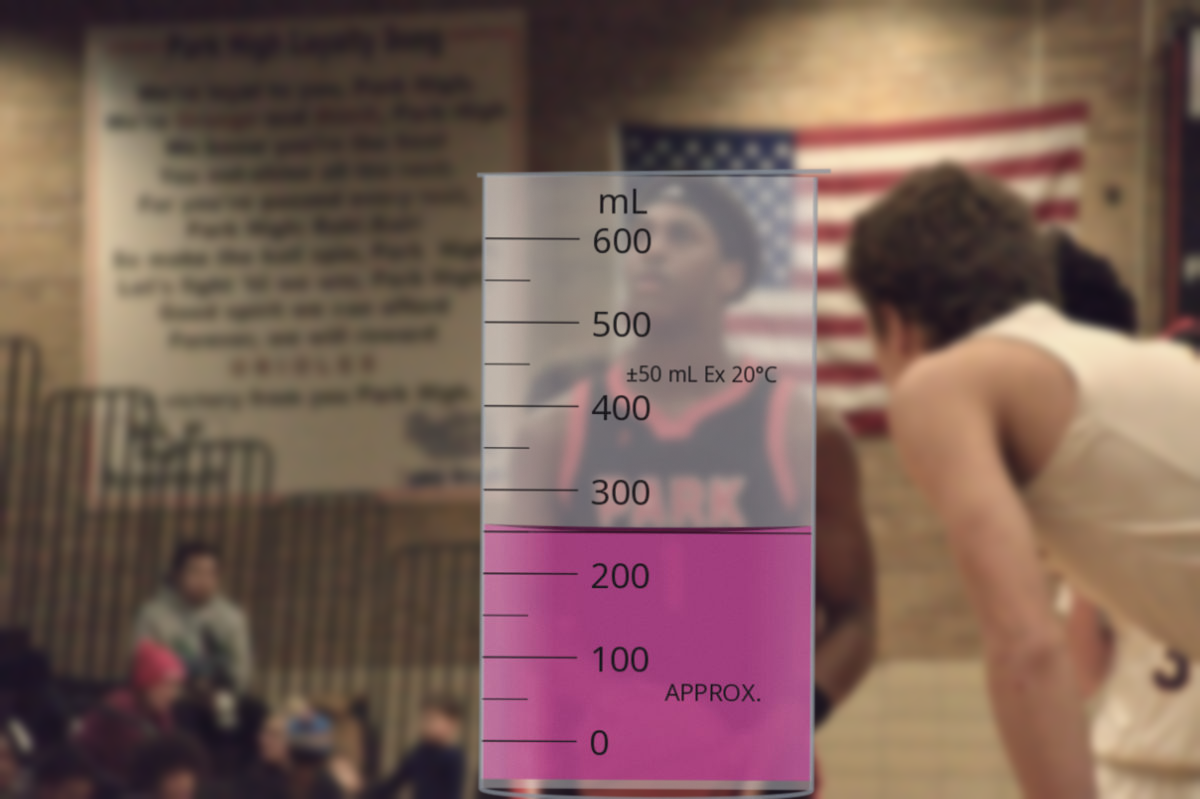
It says value=250 unit=mL
